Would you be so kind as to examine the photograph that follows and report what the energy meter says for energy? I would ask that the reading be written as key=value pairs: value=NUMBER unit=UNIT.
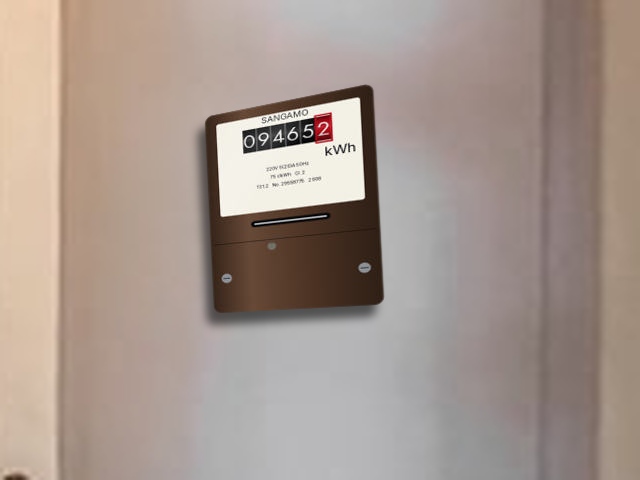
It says value=9465.2 unit=kWh
